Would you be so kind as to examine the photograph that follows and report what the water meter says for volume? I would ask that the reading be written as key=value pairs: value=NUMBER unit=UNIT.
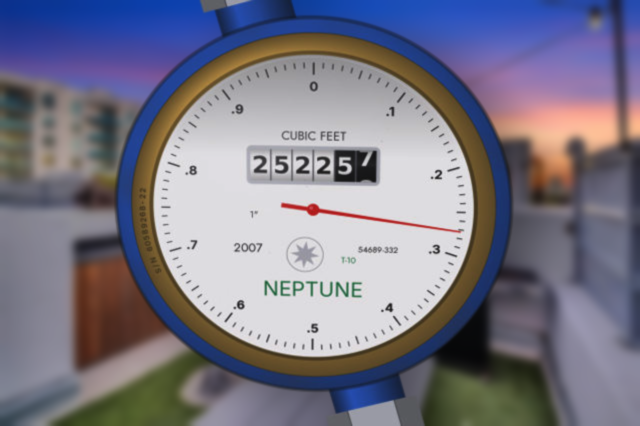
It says value=252257.27 unit=ft³
